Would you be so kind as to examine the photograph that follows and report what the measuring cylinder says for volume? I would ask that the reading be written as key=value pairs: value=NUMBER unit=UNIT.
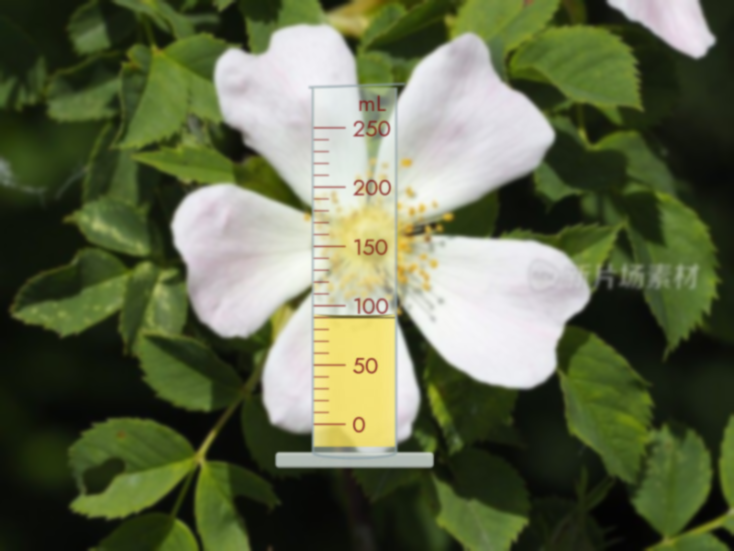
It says value=90 unit=mL
